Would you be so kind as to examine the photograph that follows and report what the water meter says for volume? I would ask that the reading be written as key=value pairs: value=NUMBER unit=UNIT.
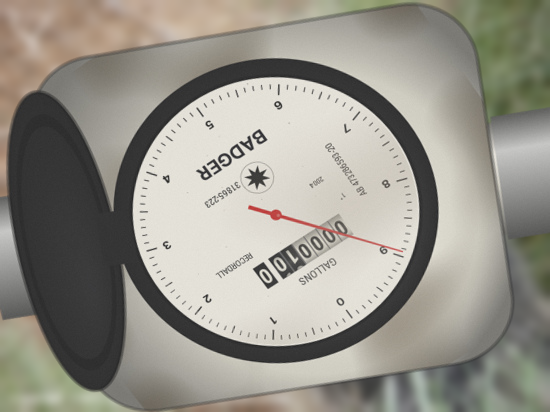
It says value=98.9 unit=gal
